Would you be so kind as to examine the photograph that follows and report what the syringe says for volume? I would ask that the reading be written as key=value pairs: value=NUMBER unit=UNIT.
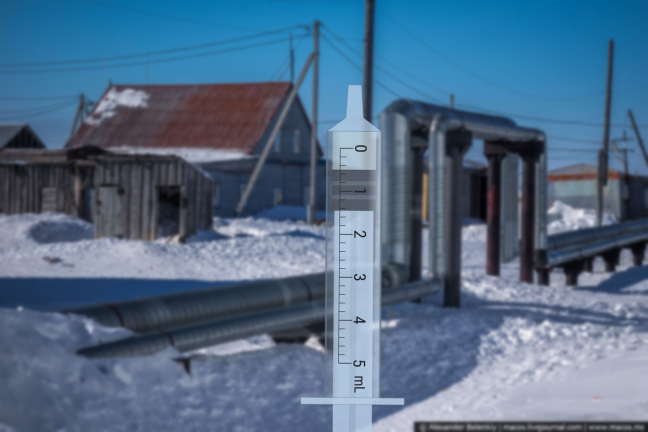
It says value=0.5 unit=mL
